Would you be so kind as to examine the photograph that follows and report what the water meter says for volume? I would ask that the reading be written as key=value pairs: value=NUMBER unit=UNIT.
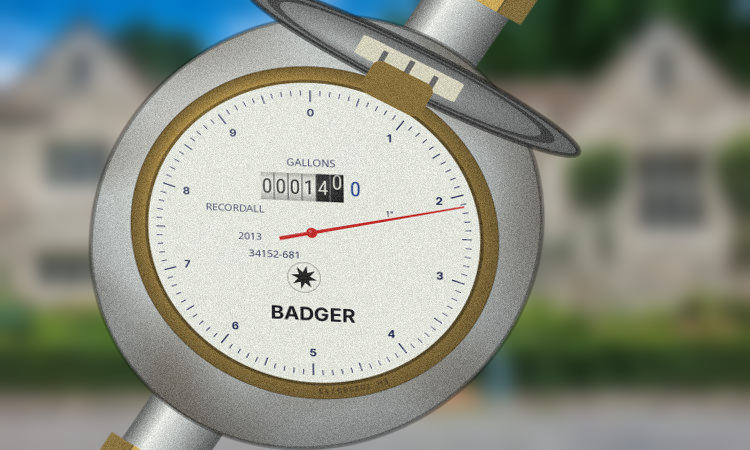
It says value=1402.1 unit=gal
